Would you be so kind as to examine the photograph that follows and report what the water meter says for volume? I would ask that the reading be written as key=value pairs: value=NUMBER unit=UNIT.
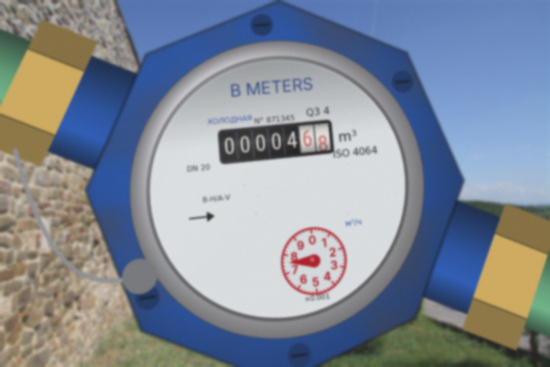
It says value=4.677 unit=m³
